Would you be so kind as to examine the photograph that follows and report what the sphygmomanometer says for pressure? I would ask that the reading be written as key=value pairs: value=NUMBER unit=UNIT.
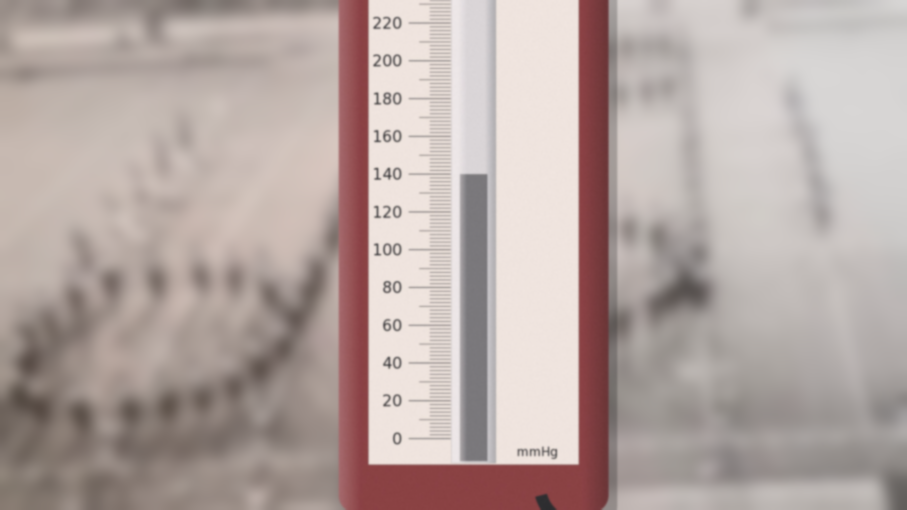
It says value=140 unit=mmHg
